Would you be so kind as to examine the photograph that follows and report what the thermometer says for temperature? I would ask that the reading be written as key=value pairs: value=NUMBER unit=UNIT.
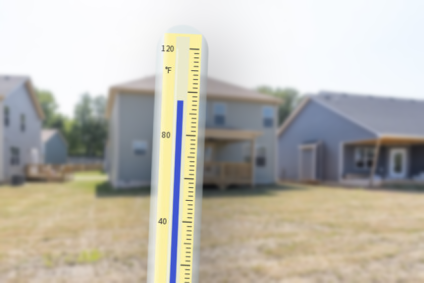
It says value=96 unit=°F
